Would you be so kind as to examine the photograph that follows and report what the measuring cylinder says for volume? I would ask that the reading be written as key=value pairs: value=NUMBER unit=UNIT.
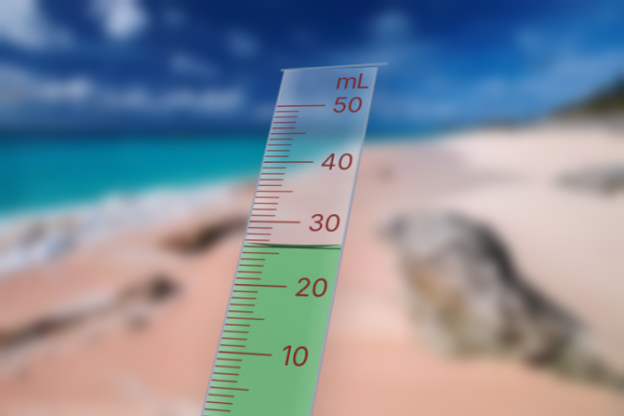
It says value=26 unit=mL
